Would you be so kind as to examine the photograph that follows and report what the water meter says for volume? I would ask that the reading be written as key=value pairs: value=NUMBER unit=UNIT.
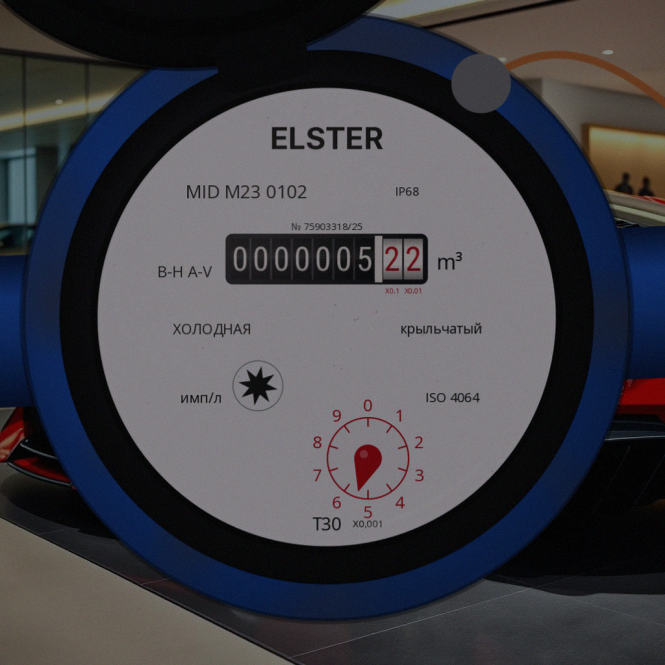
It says value=5.225 unit=m³
